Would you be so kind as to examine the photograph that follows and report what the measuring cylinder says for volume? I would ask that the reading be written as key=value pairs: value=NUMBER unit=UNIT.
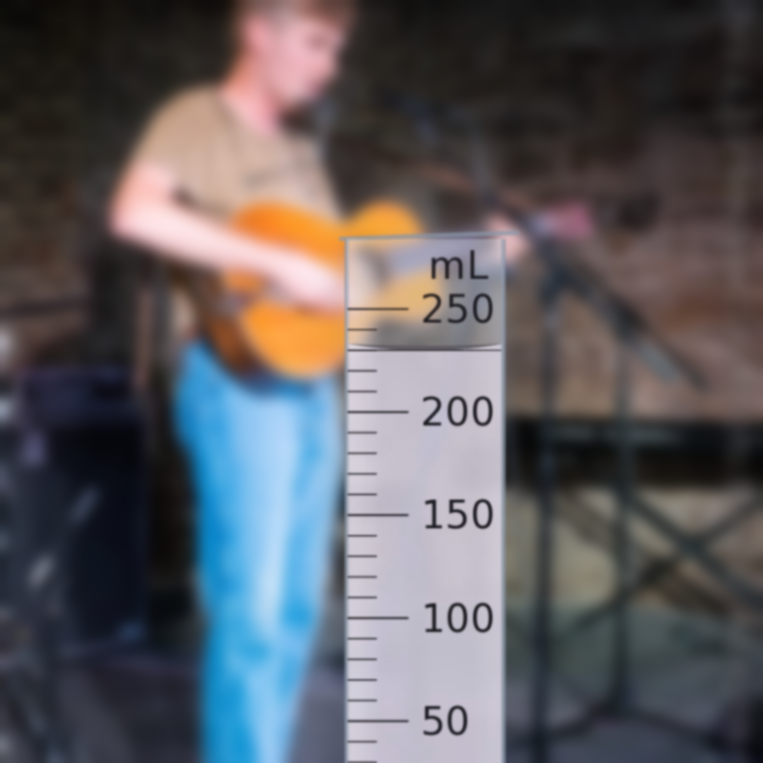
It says value=230 unit=mL
